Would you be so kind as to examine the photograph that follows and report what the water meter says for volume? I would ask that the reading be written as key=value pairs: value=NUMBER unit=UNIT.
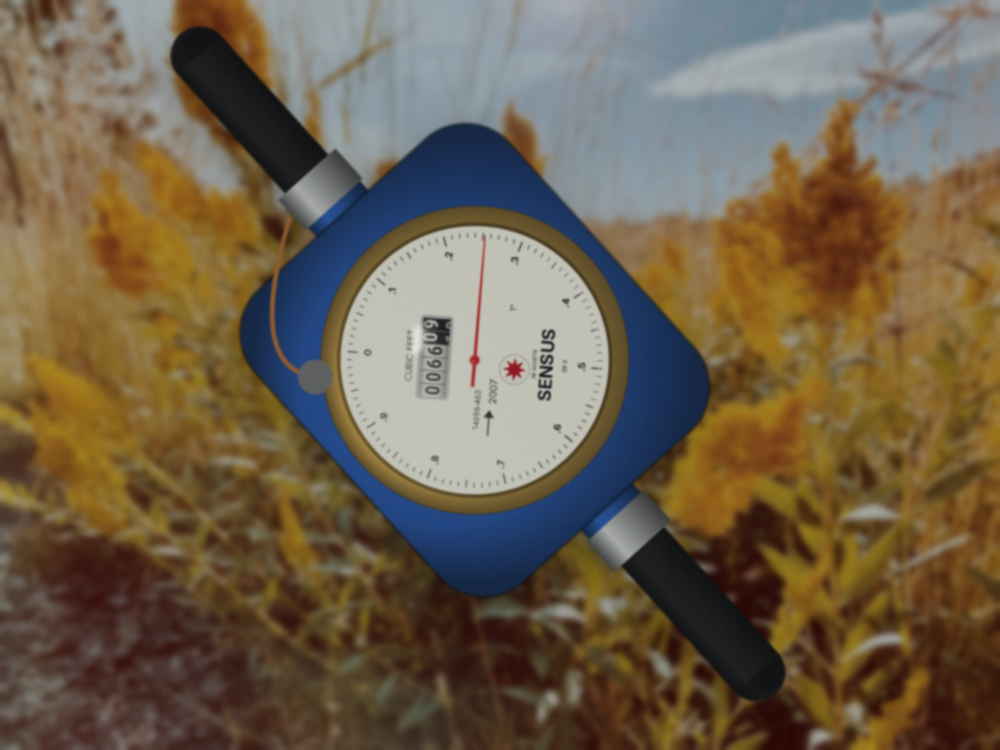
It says value=6609.25 unit=ft³
